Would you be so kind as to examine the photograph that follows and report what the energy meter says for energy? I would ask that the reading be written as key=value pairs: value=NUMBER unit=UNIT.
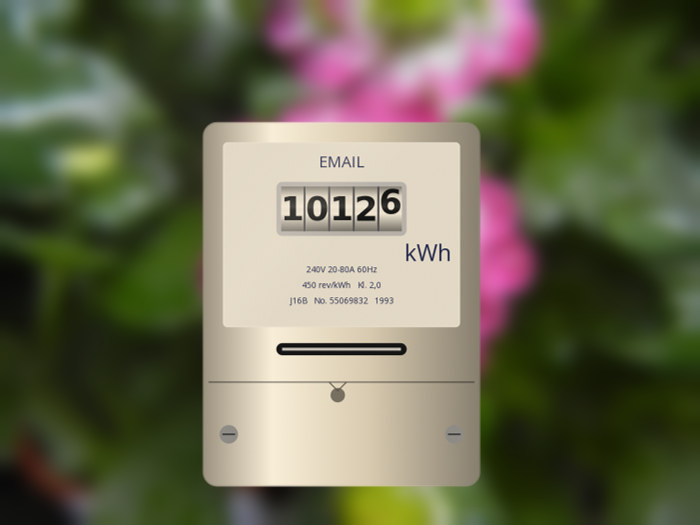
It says value=10126 unit=kWh
